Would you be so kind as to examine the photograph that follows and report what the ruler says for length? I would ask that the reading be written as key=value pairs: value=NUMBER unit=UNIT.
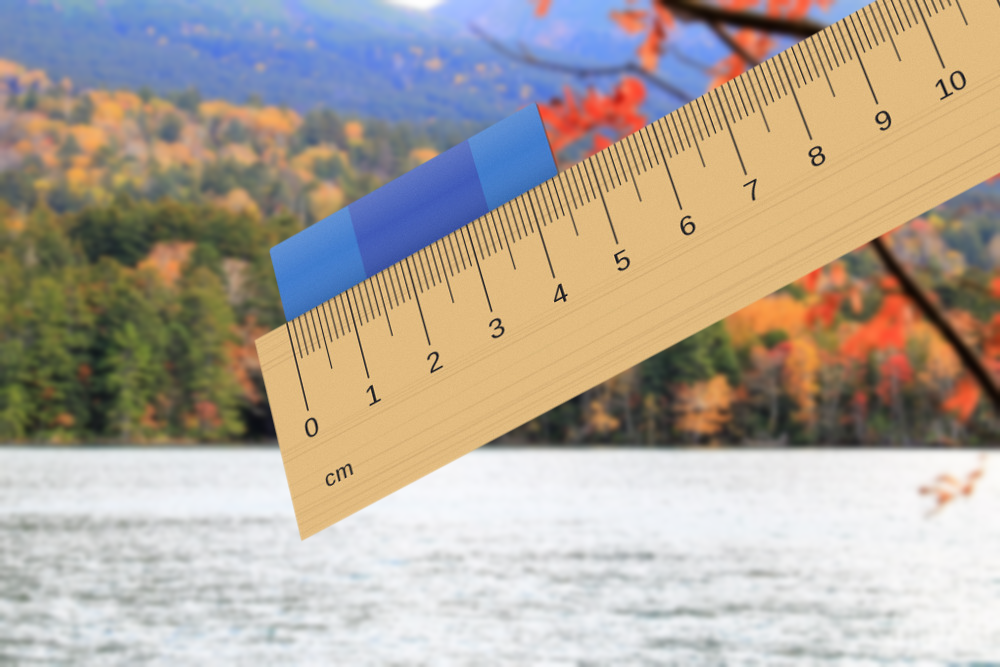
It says value=4.5 unit=cm
